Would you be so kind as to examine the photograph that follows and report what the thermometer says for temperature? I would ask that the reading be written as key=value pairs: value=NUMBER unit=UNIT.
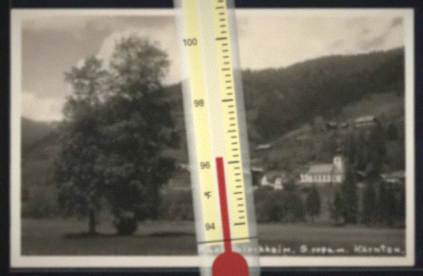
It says value=96.2 unit=°F
